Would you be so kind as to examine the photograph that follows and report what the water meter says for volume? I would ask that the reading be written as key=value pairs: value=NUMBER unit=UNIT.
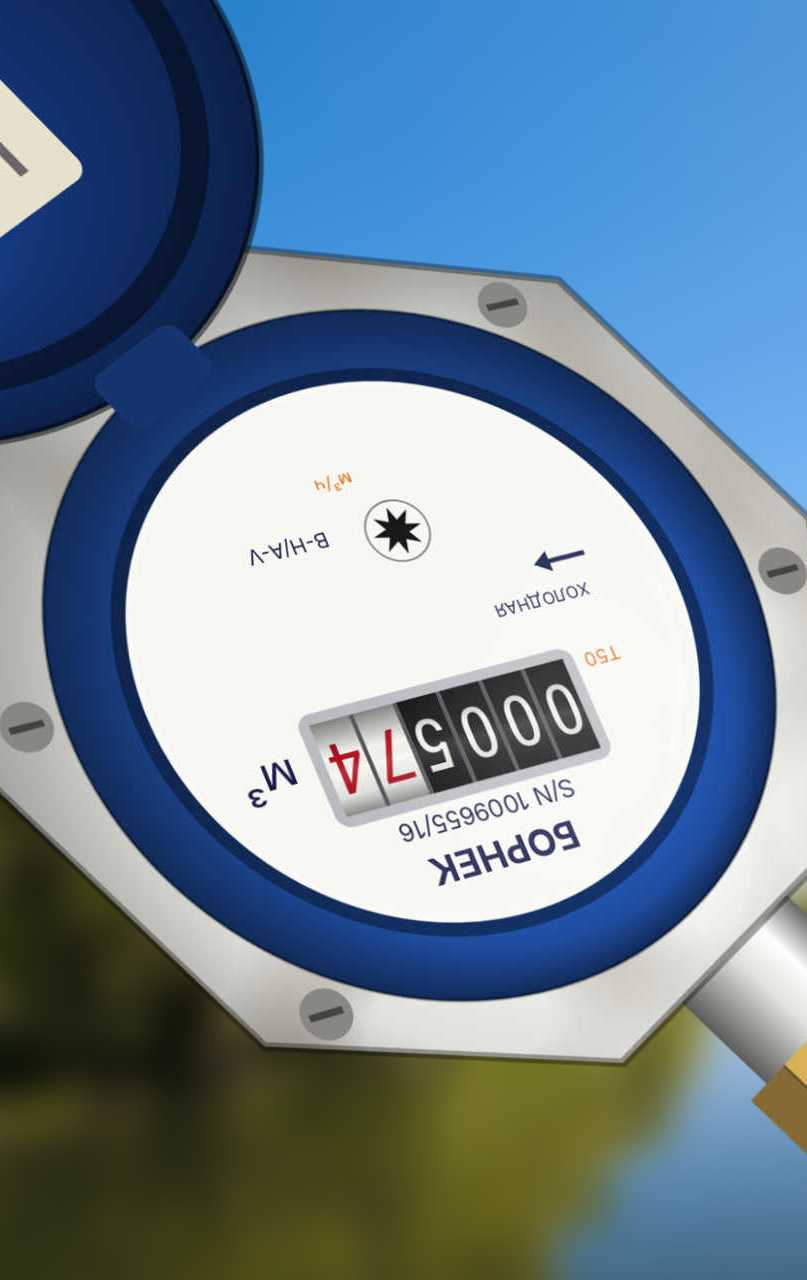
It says value=5.74 unit=m³
